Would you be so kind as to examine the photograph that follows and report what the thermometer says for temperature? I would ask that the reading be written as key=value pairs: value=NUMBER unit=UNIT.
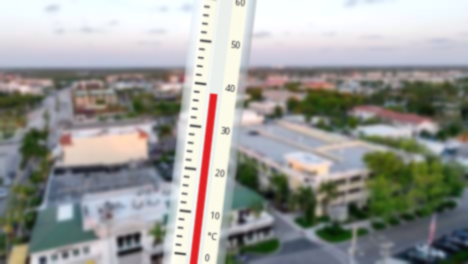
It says value=38 unit=°C
